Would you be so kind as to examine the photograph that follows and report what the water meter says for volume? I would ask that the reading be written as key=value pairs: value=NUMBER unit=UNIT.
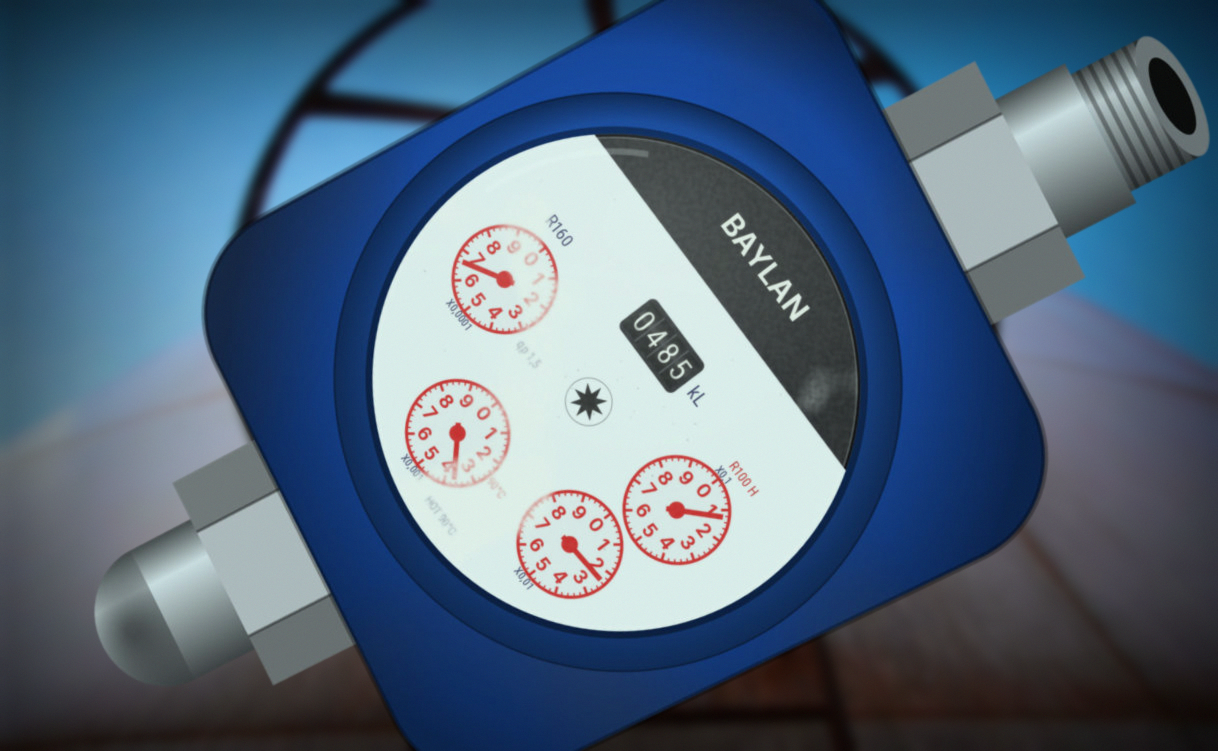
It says value=485.1236 unit=kL
